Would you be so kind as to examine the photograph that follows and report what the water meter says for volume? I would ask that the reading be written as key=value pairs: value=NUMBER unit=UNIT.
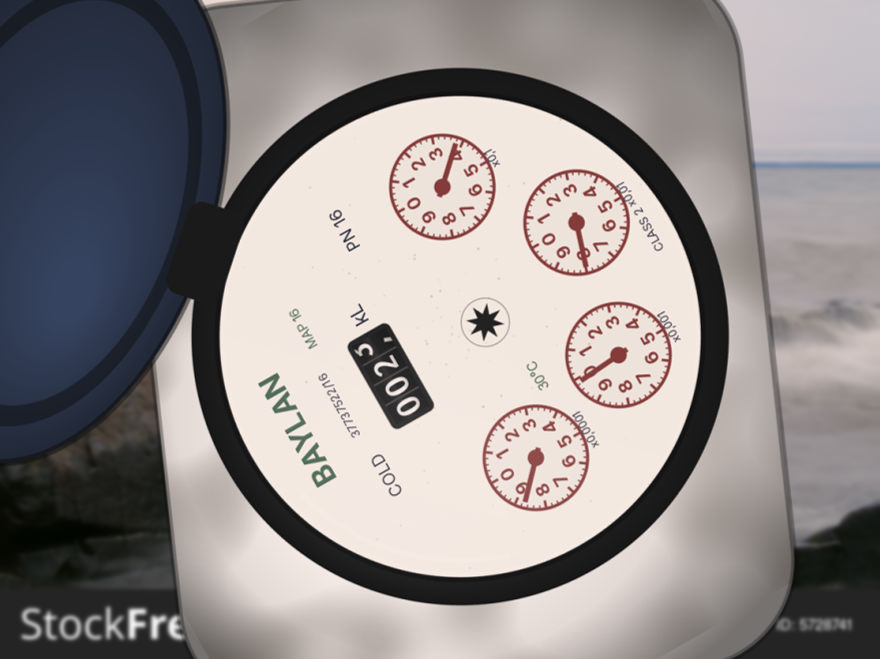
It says value=23.3798 unit=kL
